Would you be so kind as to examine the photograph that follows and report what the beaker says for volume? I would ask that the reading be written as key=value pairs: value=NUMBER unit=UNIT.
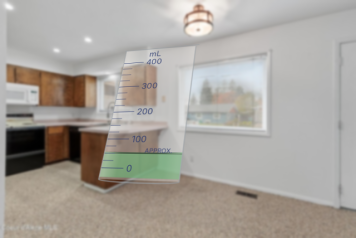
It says value=50 unit=mL
